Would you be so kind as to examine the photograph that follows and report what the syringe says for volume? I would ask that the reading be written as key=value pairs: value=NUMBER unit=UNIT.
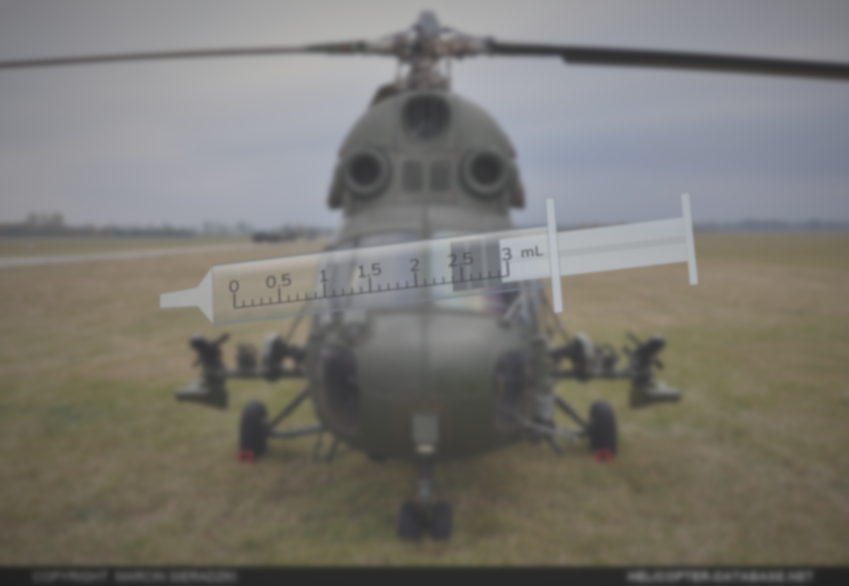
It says value=2.4 unit=mL
